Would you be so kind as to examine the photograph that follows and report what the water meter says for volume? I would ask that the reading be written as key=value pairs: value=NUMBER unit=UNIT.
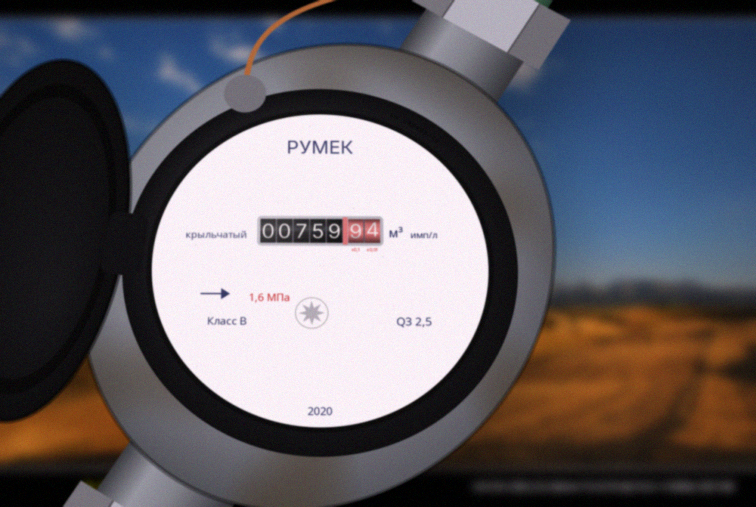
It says value=759.94 unit=m³
